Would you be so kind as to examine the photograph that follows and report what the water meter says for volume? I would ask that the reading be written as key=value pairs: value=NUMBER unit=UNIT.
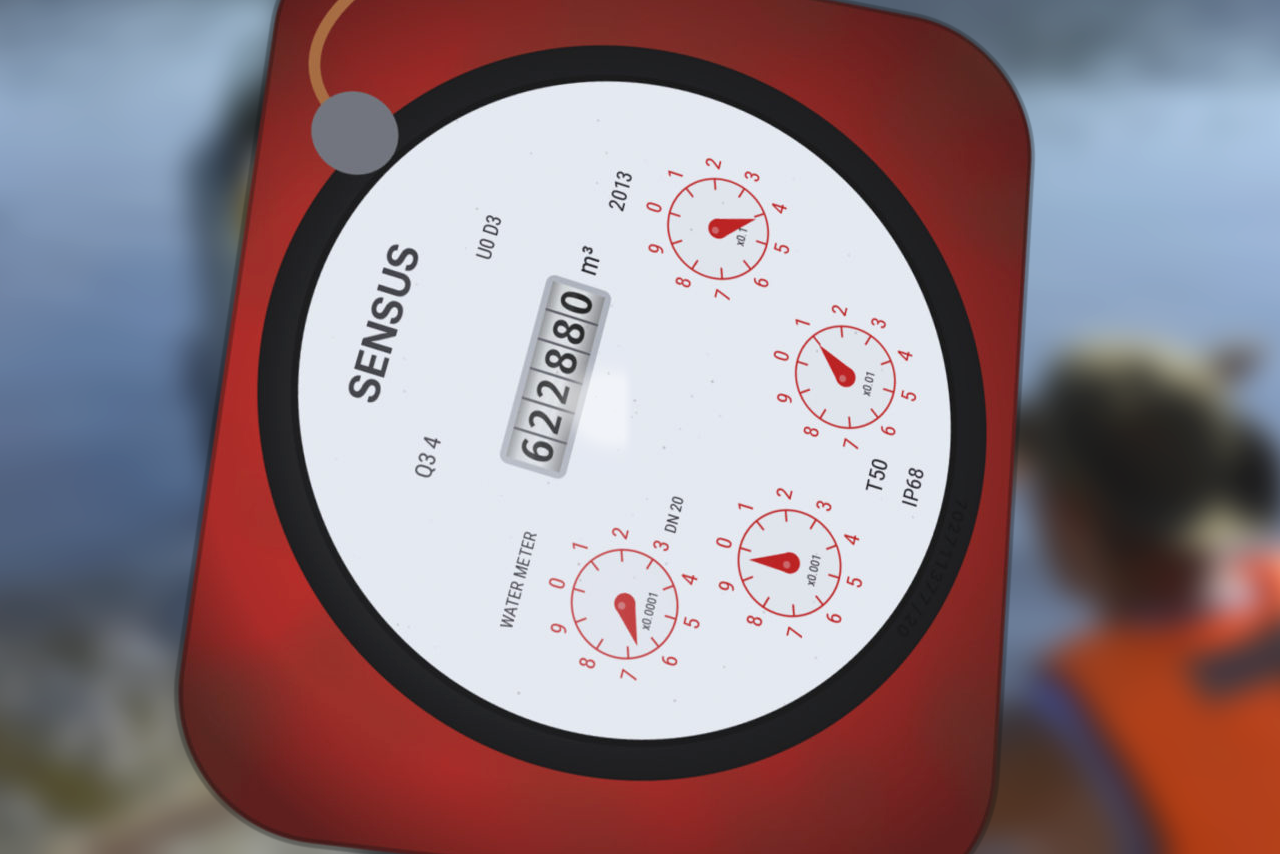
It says value=622880.4096 unit=m³
